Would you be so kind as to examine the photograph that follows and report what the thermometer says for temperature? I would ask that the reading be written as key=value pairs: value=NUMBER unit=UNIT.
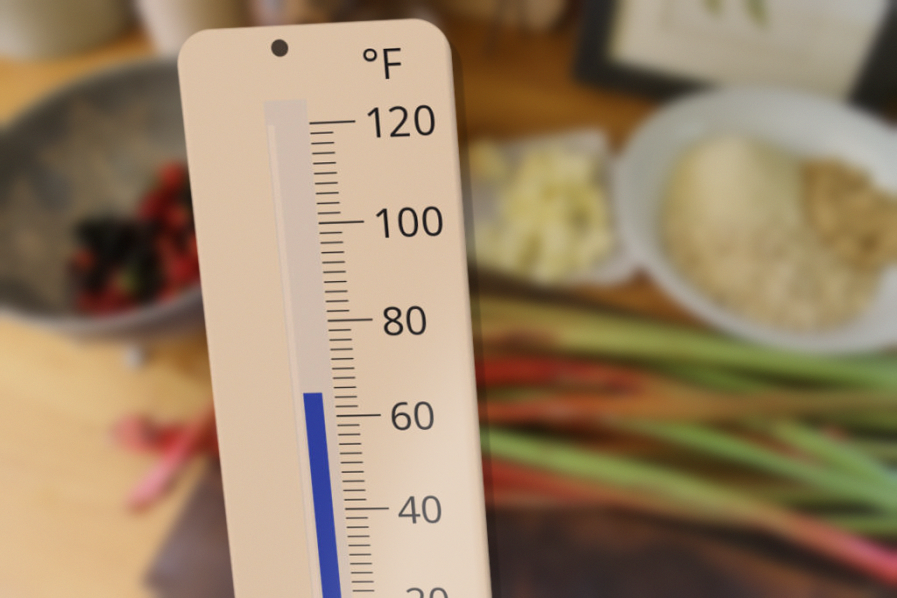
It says value=65 unit=°F
